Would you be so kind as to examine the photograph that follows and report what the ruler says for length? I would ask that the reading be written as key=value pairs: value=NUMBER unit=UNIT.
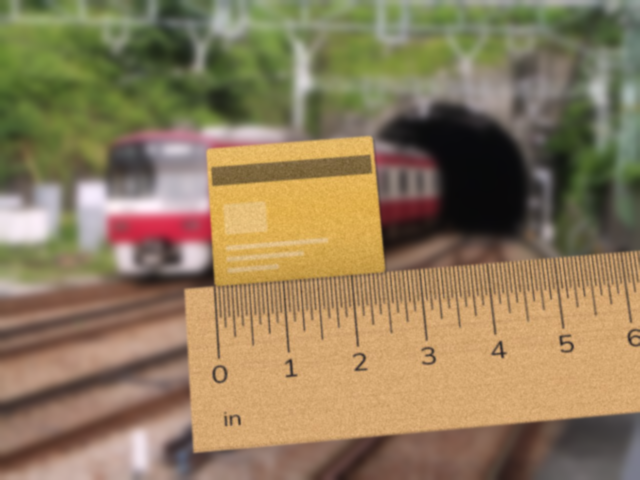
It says value=2.5 unit=in
